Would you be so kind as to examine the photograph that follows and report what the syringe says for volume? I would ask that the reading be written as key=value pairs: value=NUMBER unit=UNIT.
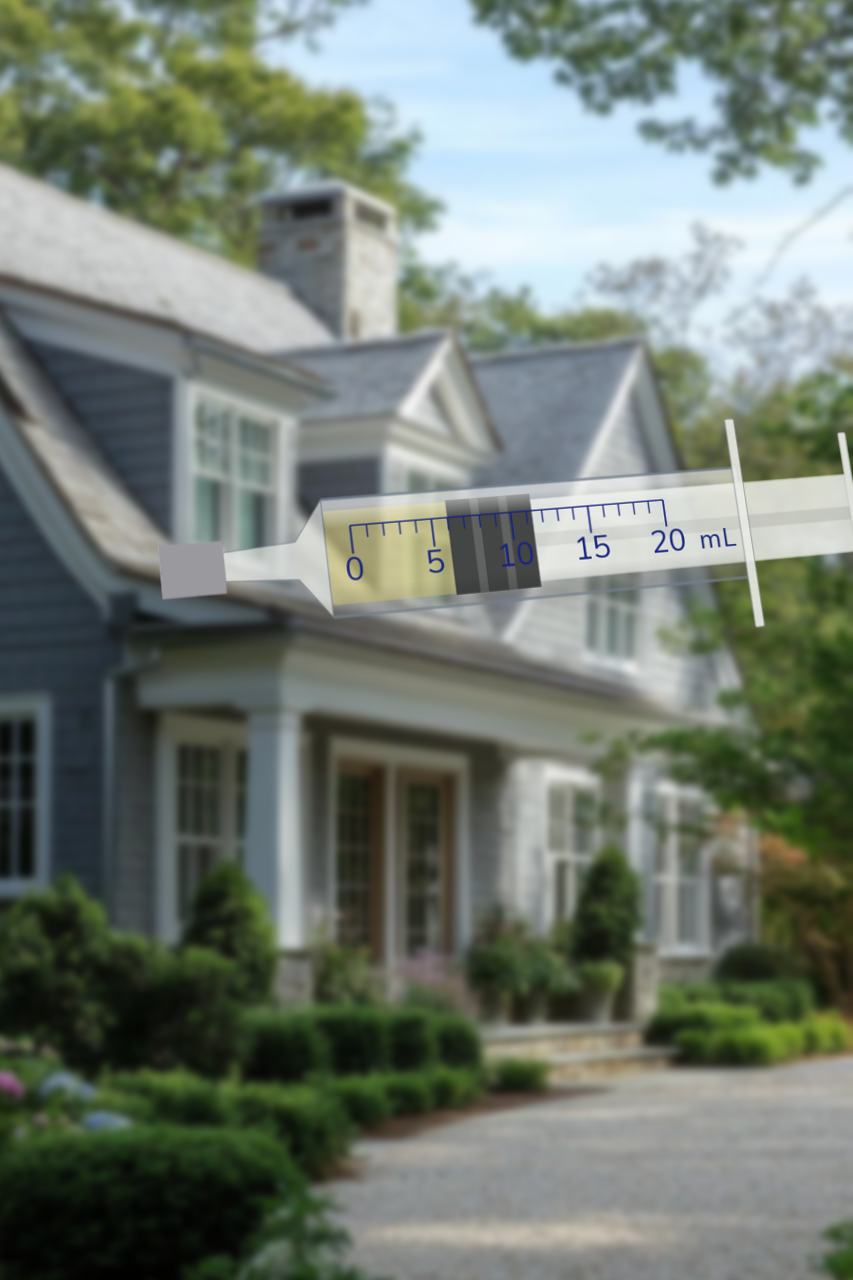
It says value=6 unit=mL
